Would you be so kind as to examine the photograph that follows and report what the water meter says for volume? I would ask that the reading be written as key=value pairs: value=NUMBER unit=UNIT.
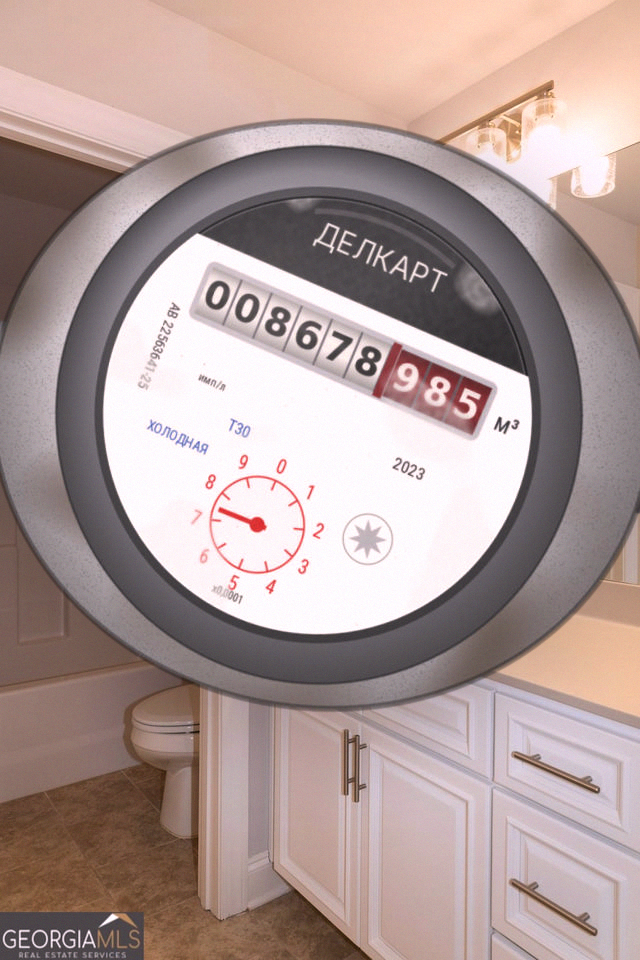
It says value=8678.9857 unit=m³
